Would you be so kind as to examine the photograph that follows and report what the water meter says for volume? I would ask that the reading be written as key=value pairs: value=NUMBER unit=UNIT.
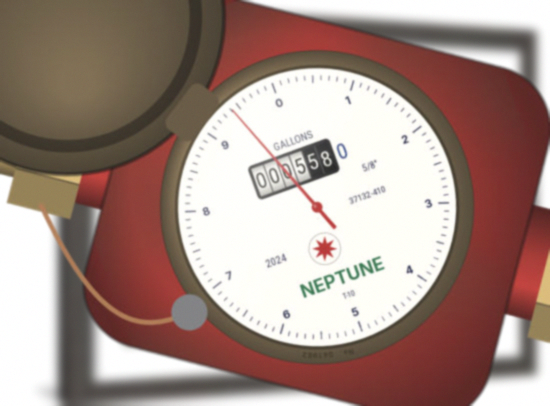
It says value=5579.4 unit=gal
